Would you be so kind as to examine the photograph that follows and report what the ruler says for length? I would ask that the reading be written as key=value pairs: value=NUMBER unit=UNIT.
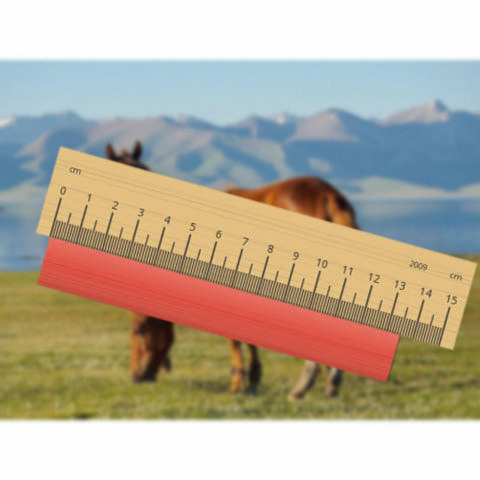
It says value=13.5 unit=cm
